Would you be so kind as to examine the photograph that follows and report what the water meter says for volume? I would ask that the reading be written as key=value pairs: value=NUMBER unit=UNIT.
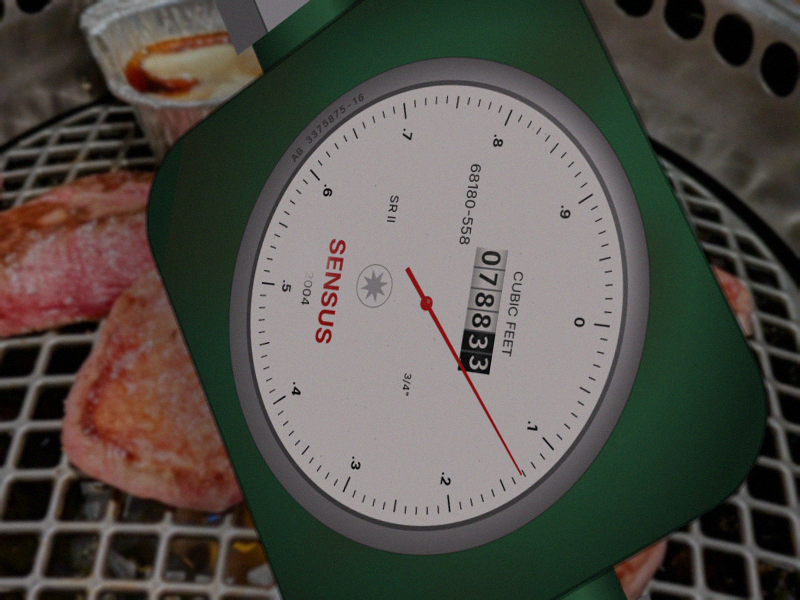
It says value=78833.13 unit=ft³
